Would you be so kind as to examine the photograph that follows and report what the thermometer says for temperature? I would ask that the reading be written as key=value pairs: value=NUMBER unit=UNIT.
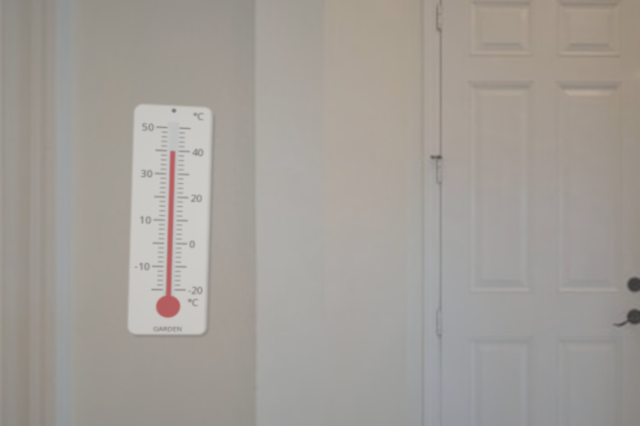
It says value=40 unit=°C
